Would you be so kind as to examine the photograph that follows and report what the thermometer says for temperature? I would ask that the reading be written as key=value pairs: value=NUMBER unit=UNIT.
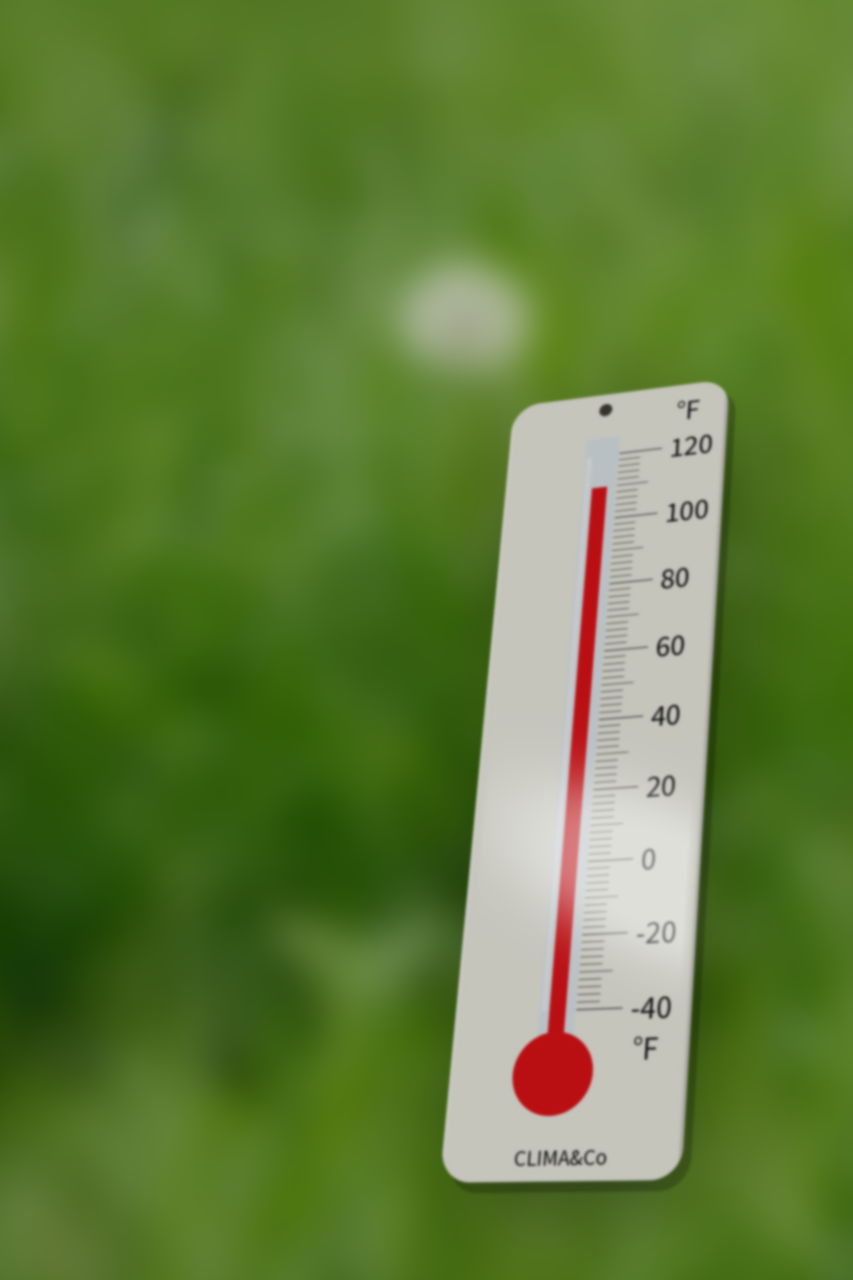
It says value=110 unit=°F
